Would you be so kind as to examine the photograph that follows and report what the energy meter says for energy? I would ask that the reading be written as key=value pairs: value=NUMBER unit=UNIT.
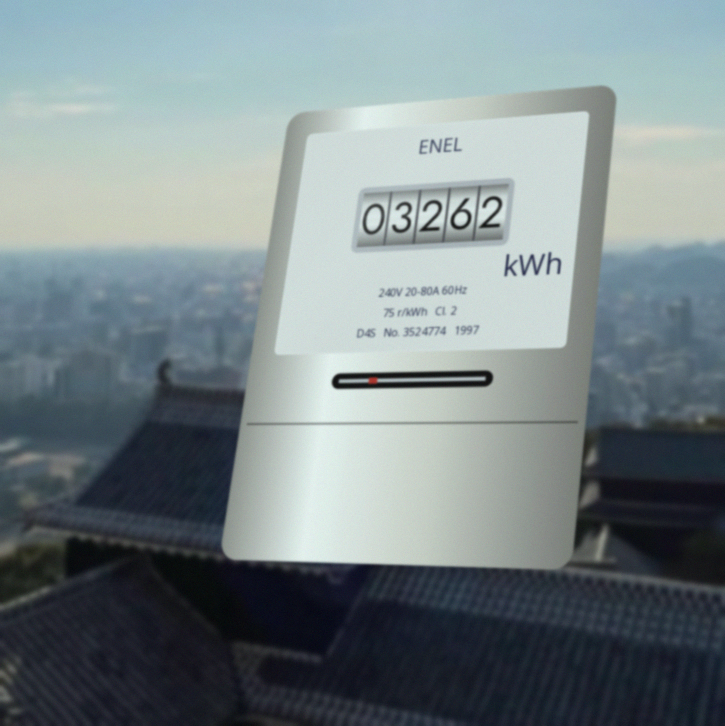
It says value=3262 unit=kWh
